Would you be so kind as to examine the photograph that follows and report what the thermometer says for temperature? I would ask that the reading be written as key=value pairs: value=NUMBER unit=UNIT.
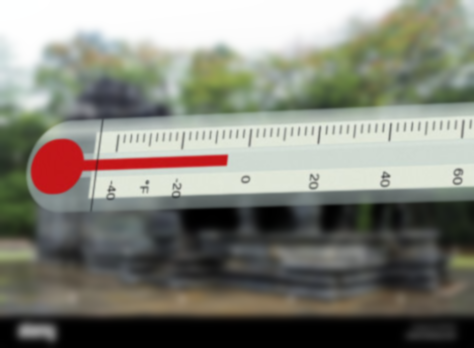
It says value=-6 unit=°F
